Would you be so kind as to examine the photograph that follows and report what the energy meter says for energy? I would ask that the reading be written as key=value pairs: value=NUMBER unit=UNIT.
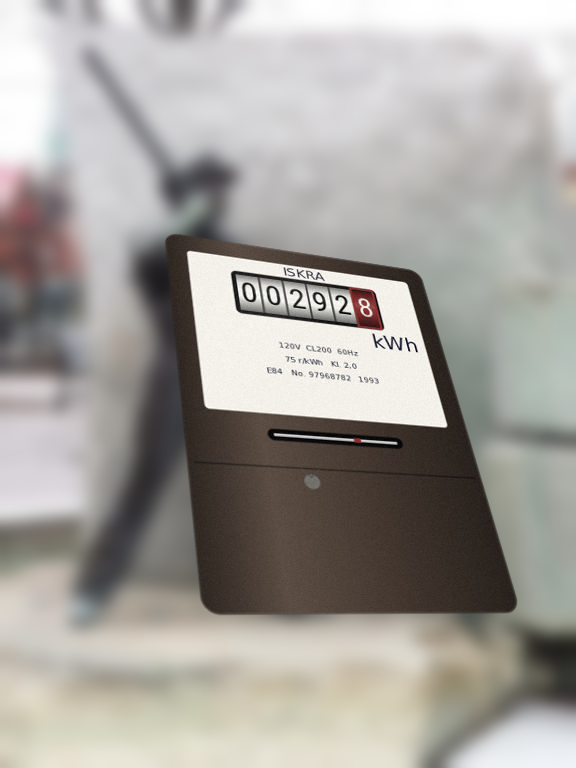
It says value=292.8 unit=kWh
